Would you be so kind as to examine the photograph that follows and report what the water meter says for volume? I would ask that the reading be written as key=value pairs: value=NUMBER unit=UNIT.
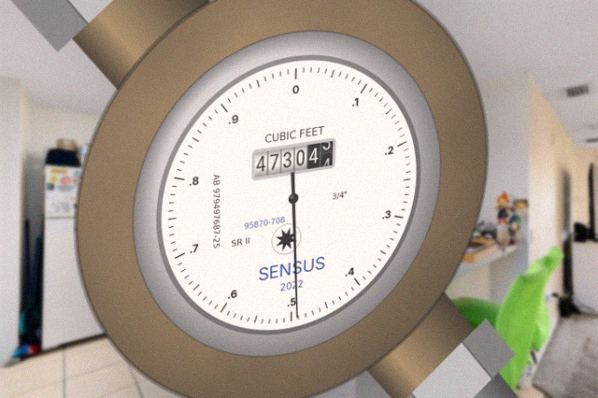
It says value=473043.49 unit=ft³
